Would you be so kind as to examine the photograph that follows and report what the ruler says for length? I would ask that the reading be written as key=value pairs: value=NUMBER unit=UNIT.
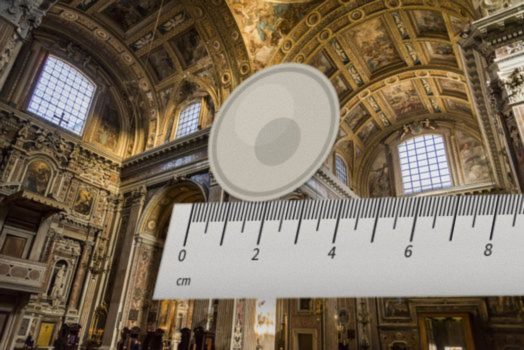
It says value=3.5 unit=cm
